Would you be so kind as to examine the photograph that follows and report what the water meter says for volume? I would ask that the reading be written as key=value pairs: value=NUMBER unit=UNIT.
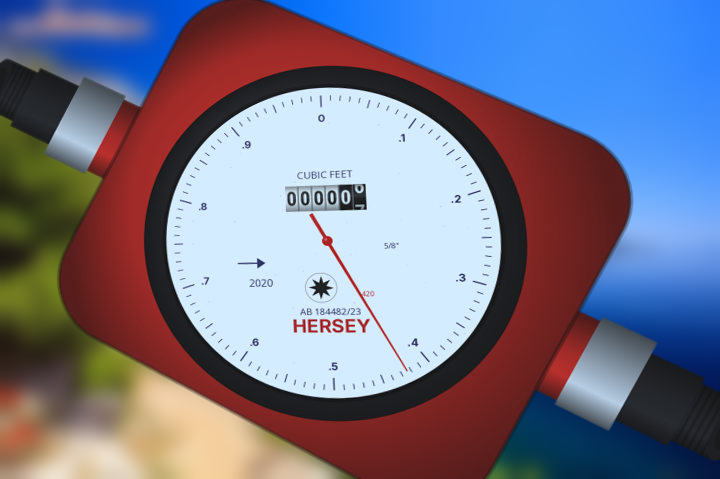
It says value=6.42 unit=ft³
